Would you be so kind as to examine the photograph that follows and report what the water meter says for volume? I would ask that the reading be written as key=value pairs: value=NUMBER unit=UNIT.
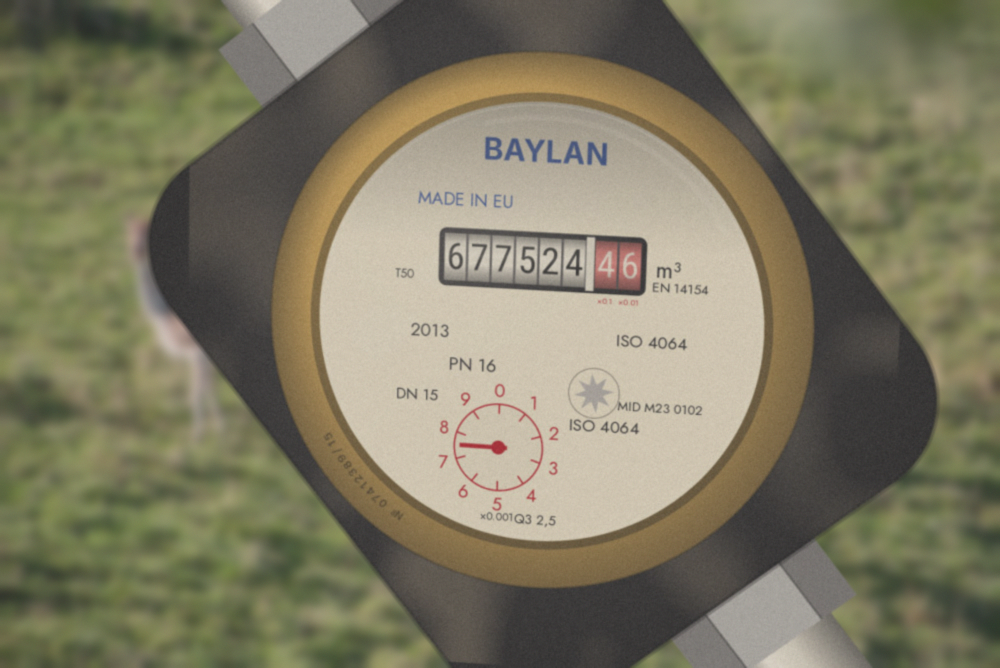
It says value=677524.467 unit=m³
